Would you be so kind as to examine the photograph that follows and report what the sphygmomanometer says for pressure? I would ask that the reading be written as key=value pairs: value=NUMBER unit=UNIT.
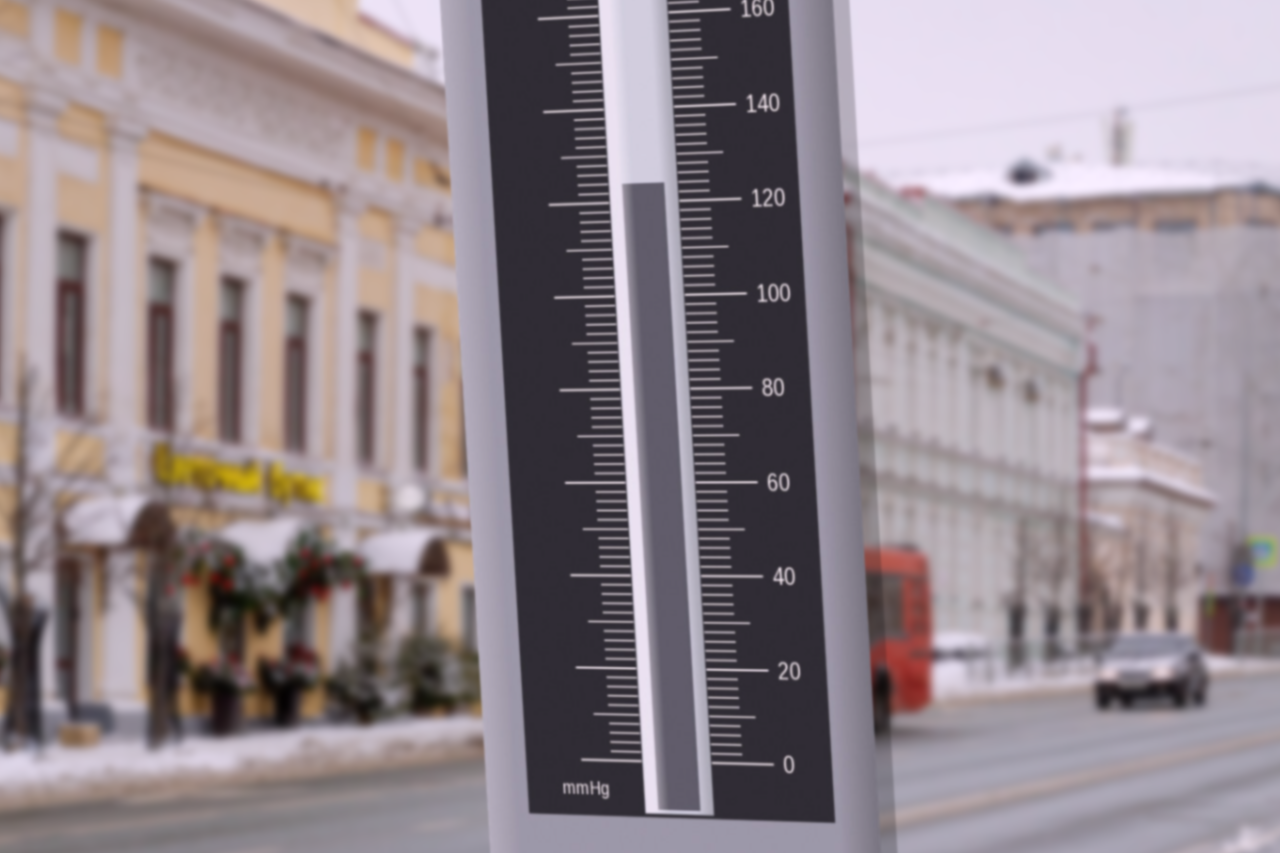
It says value=124 unit=mmHg
